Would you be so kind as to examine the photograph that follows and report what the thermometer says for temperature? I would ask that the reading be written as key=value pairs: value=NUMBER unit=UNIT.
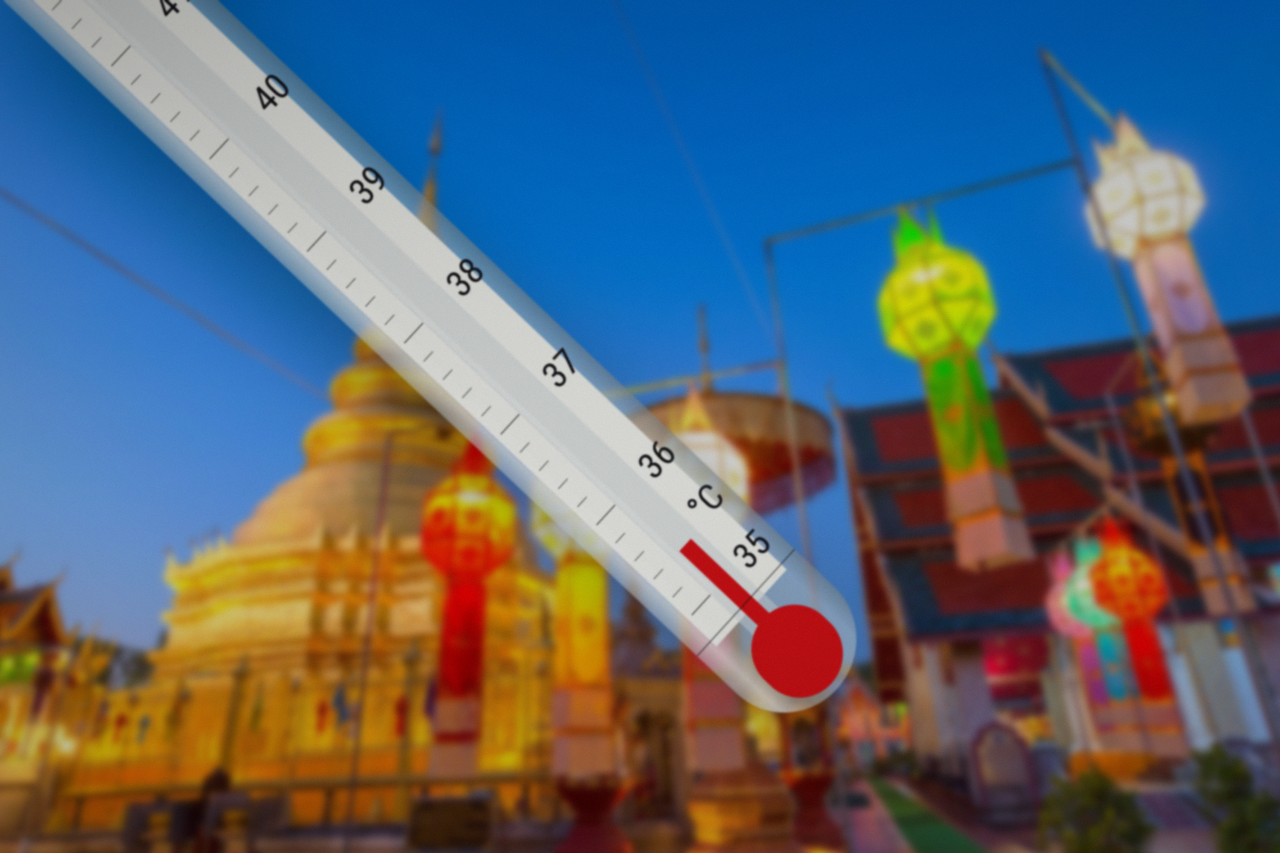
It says value=35.4 unit=°C
